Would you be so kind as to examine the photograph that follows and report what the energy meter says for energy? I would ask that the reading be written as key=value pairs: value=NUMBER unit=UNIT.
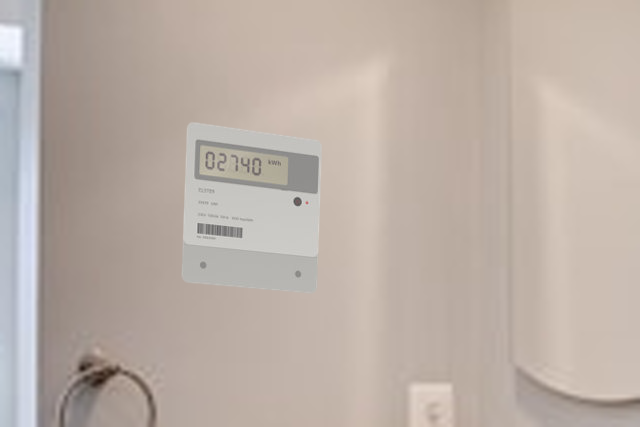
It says value=2740 unit=kWh
